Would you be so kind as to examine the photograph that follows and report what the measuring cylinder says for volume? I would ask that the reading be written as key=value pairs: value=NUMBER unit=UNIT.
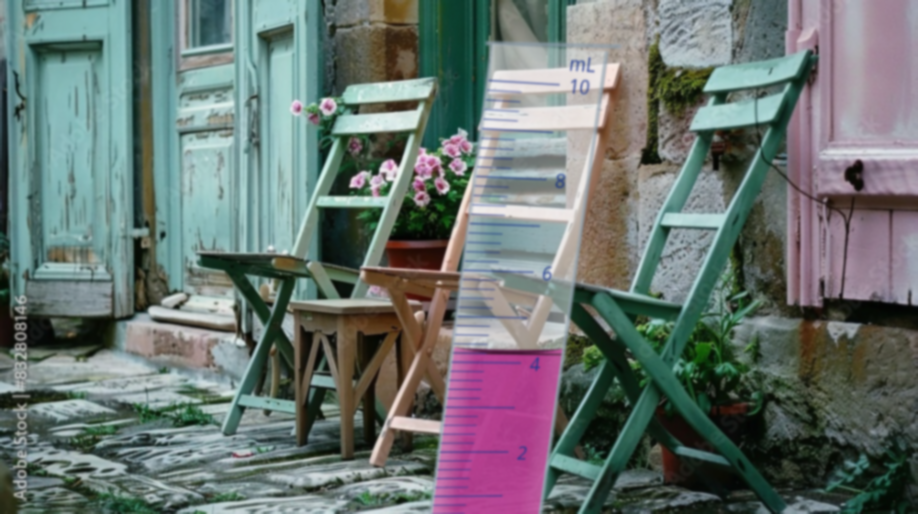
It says value=4.2 unit=mL
